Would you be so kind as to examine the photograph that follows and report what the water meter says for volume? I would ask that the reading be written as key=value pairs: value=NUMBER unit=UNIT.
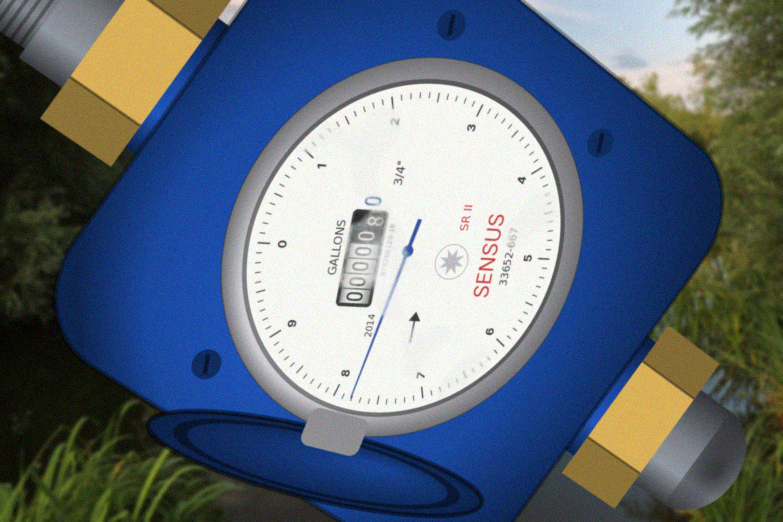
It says value=77.8 unit=gal
